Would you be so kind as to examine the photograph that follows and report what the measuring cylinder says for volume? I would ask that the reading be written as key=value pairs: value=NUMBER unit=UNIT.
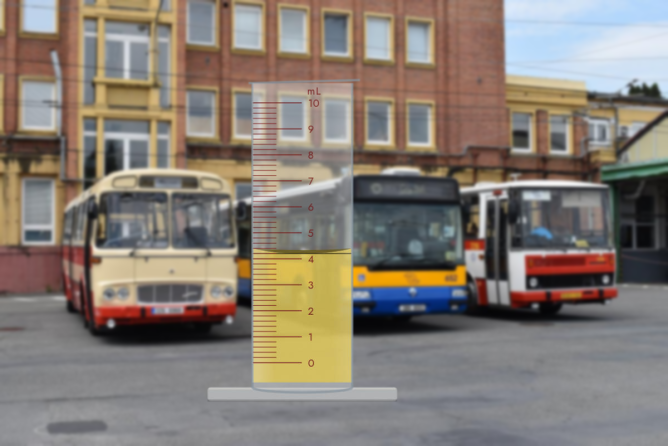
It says value=4.2 unit=mL
